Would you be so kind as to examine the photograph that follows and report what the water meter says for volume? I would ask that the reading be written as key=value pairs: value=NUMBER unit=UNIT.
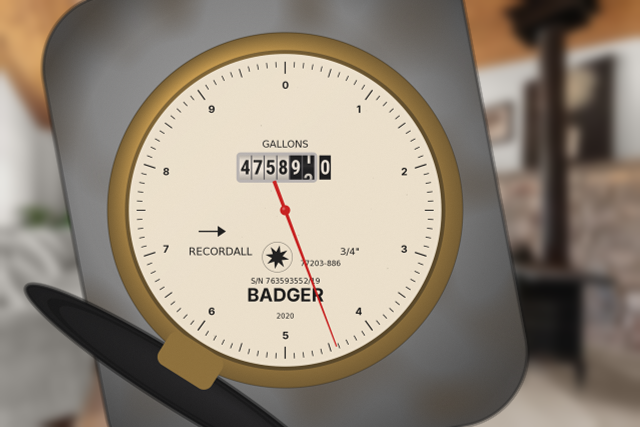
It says value=4758914.4 unit=gal
